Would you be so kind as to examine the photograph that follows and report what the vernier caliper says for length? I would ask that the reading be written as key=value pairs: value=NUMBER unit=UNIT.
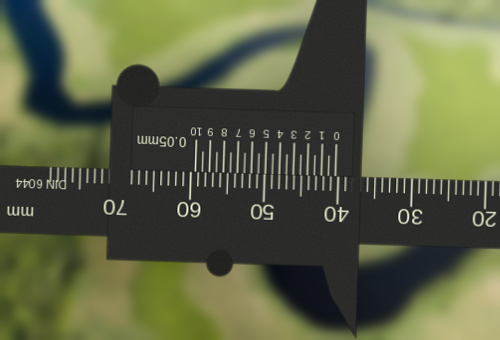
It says value=40.4 unit=mm
